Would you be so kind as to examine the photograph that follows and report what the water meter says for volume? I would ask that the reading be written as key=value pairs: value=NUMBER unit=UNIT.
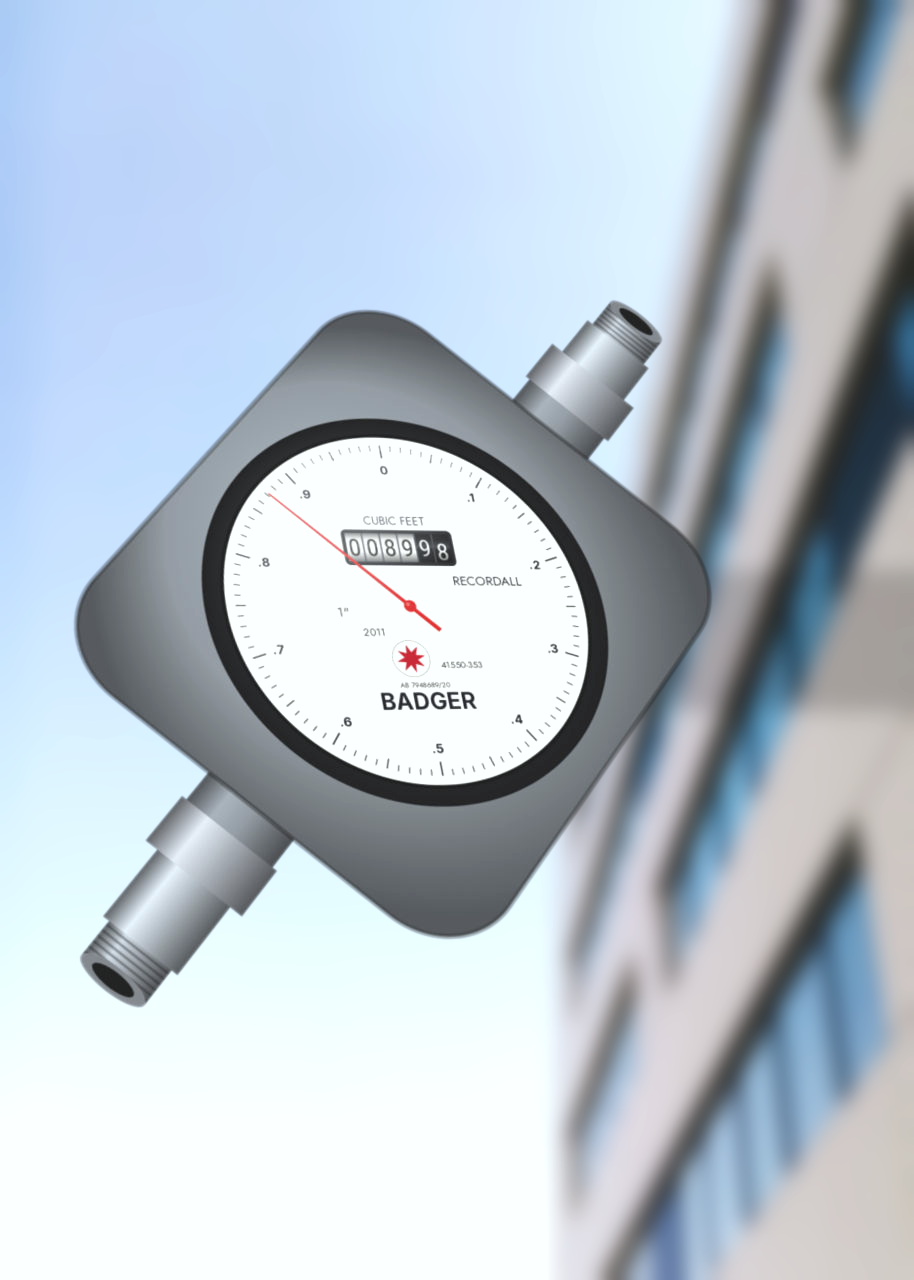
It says value=8997.87 unit=ft³
